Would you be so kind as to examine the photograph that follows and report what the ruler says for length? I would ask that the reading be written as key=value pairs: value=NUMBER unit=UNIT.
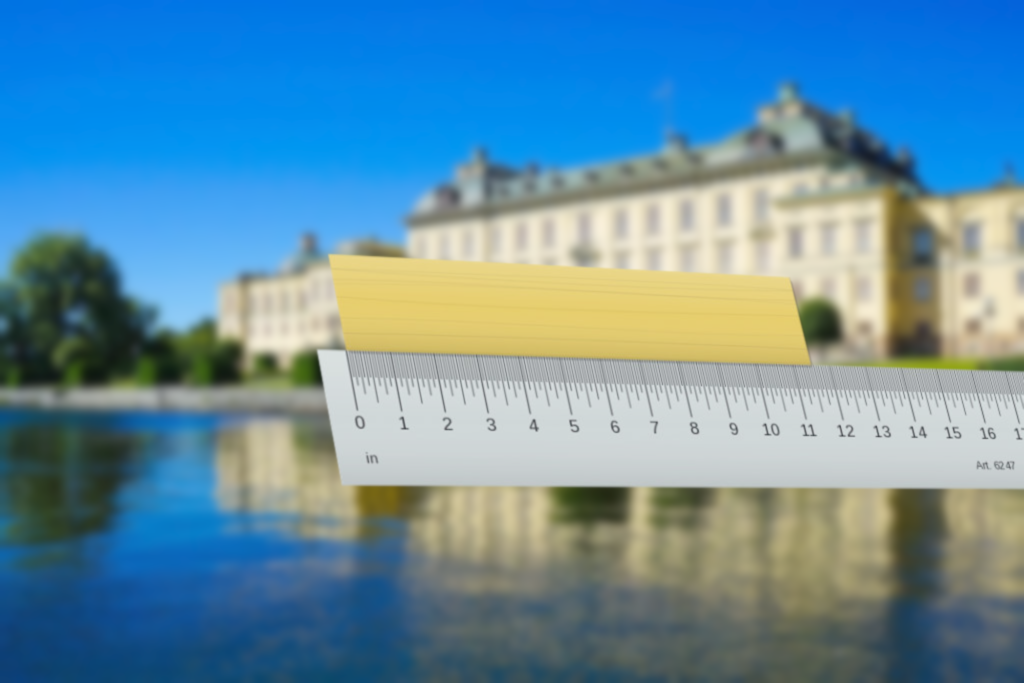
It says value=11.5 unit=in
